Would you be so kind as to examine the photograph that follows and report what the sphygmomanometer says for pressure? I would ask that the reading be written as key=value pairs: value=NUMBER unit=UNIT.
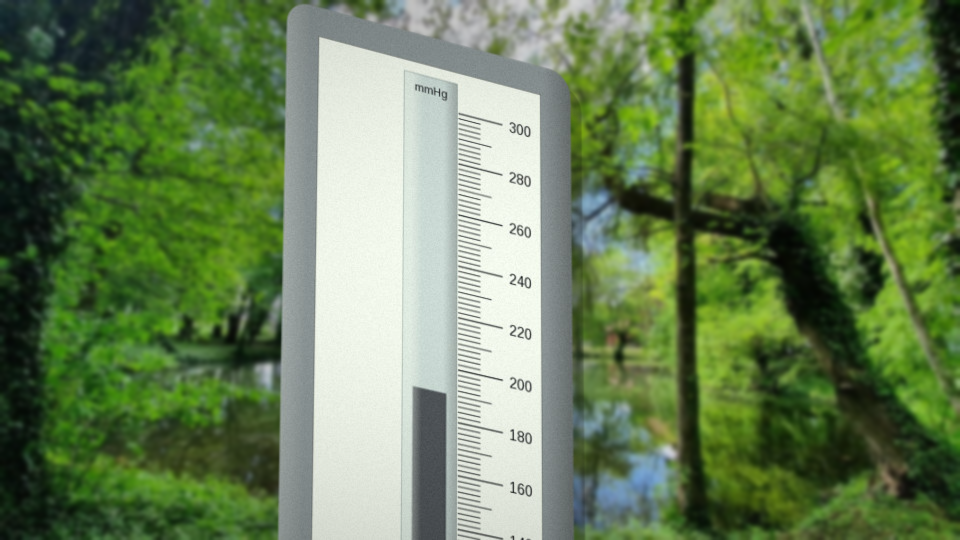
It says value=190 unit=mmHg
